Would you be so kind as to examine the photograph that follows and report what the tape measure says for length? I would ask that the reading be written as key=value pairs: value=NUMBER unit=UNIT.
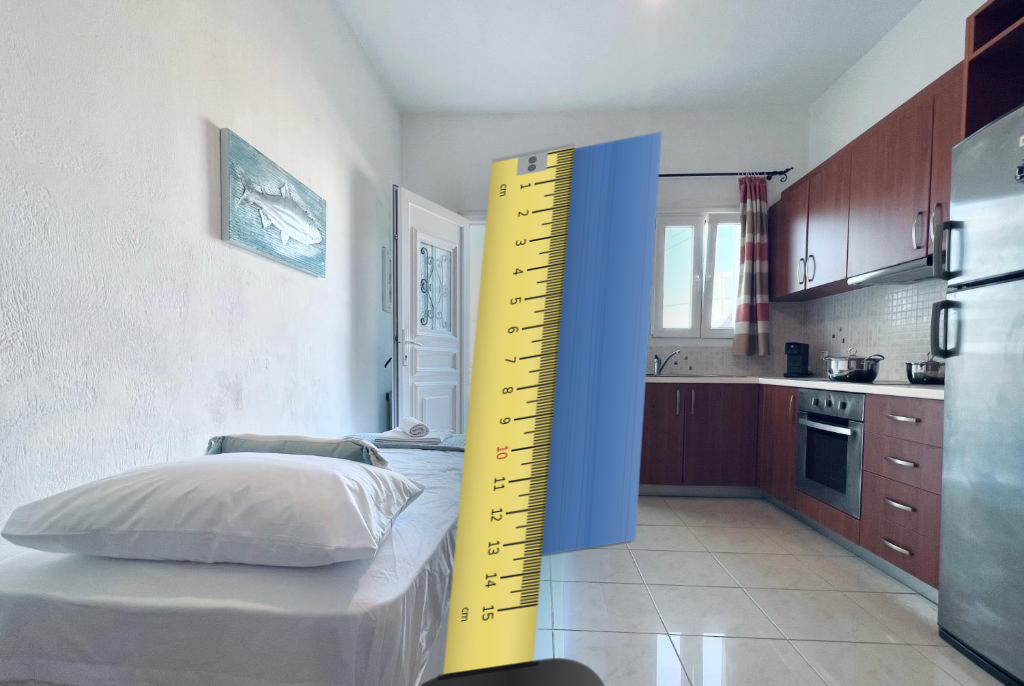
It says value=13.5 unit=cm
